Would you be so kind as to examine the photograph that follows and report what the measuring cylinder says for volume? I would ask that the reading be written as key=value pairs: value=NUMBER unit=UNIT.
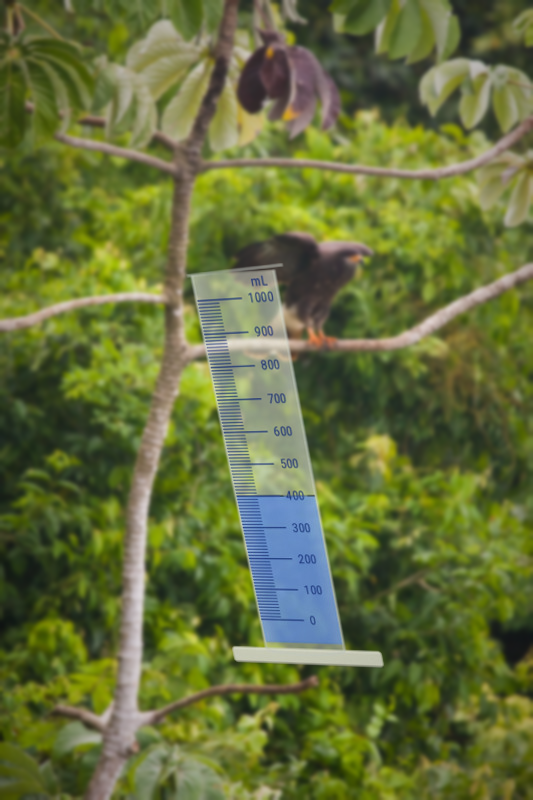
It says value=400 unit=mL
